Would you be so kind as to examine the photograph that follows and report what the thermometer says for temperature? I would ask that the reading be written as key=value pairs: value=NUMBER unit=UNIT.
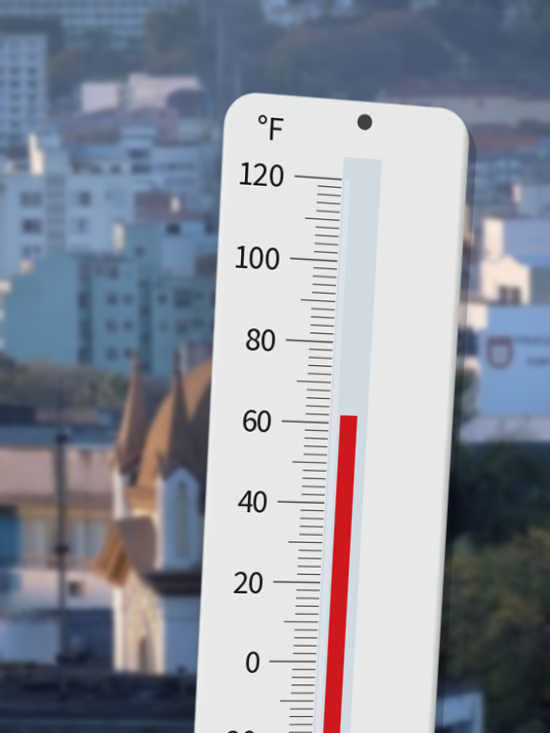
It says value=62 unit=°F
